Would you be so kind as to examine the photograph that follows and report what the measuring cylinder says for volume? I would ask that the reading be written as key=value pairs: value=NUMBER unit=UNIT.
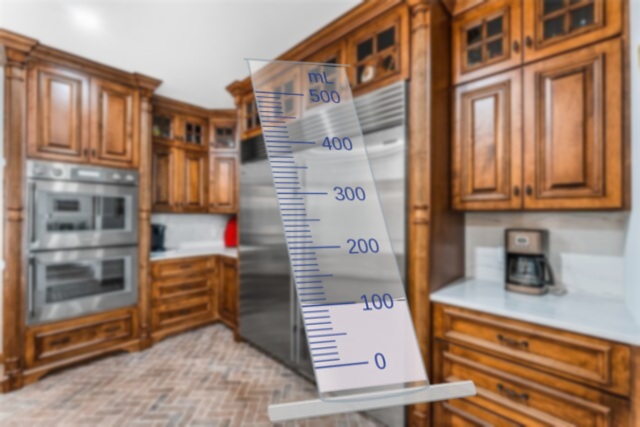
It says value=100 unit=mL
